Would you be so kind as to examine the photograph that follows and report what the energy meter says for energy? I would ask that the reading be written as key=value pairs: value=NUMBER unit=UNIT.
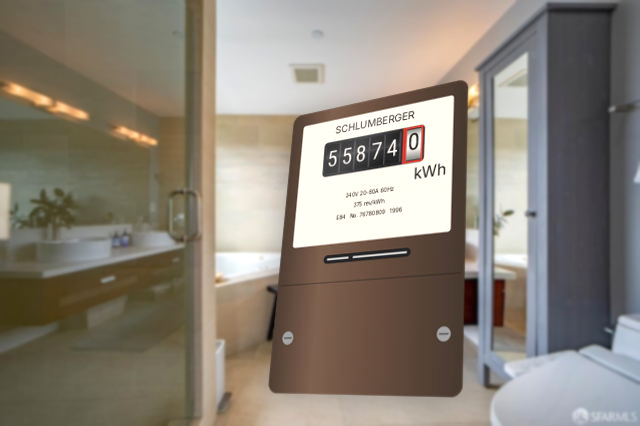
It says value=55874.0 unit=kWh
